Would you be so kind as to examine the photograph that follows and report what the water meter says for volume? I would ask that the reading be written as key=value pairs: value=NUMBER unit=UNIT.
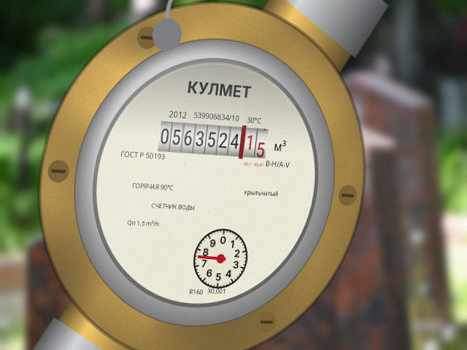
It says value=563524.147 unit=m³
